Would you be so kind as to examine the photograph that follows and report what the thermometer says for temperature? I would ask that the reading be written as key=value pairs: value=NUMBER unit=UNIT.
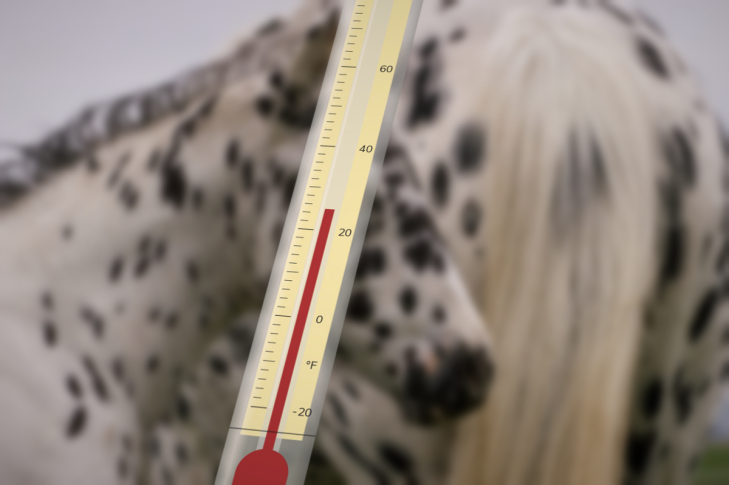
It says value=25 unit=°F
